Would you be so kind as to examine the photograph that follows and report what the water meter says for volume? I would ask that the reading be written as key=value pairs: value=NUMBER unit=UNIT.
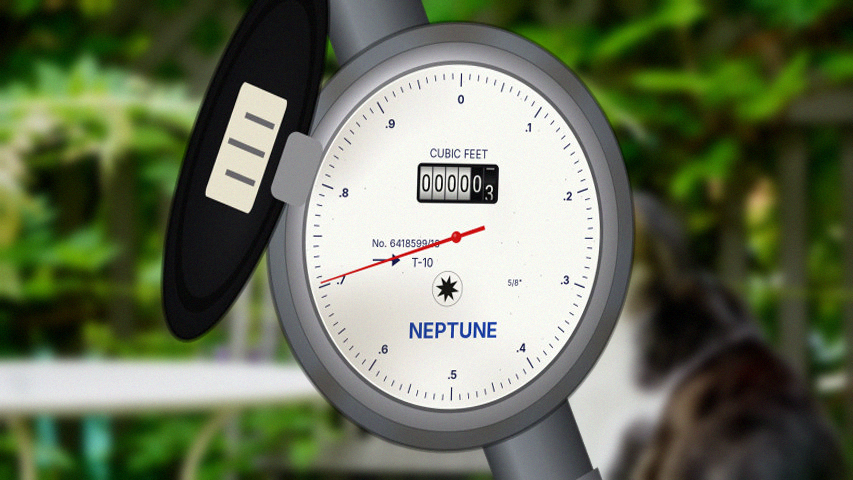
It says value=2.70 unit=ft³
